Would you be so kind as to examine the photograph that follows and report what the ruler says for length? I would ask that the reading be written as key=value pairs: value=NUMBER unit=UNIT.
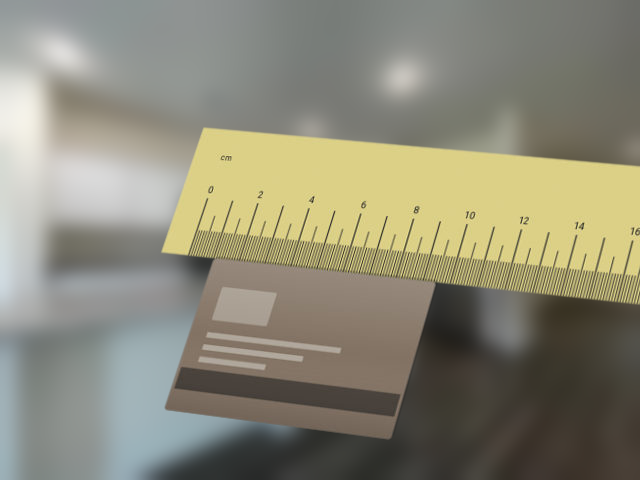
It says value=8.5 unit=cm
